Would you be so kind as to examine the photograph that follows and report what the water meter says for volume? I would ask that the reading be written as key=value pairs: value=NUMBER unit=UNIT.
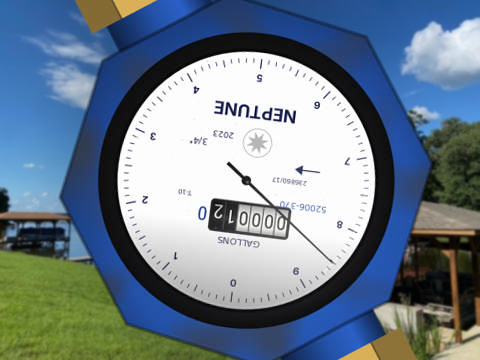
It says value=118.5 unit=gal
